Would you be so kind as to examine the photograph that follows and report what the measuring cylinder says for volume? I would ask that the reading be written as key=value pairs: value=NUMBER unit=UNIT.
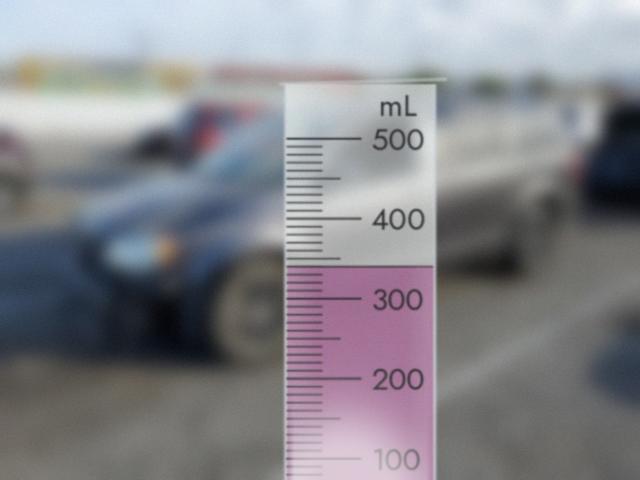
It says value=340 unit=mL
